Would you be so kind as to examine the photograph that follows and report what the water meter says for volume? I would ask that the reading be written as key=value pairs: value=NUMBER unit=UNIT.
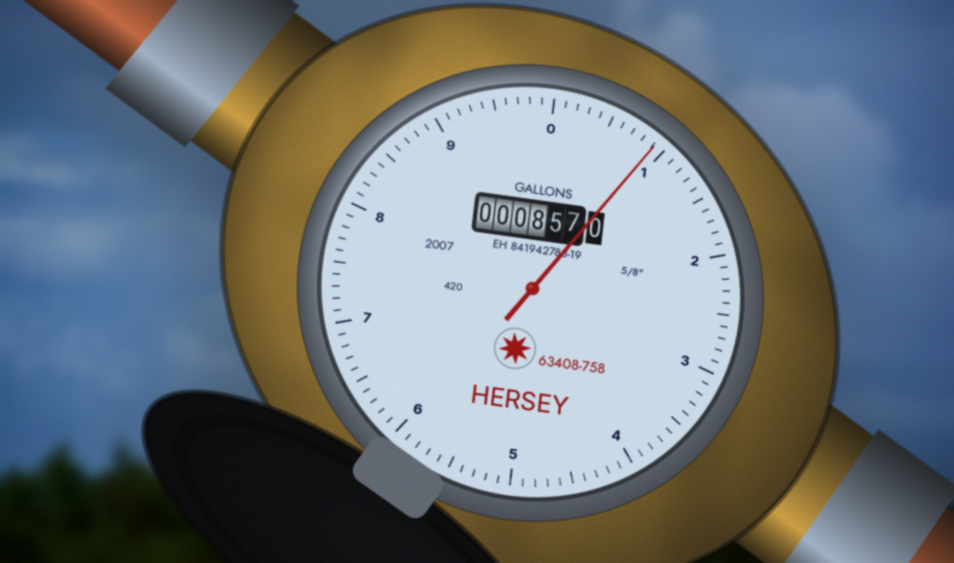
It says value=8570.9 unit=gal
